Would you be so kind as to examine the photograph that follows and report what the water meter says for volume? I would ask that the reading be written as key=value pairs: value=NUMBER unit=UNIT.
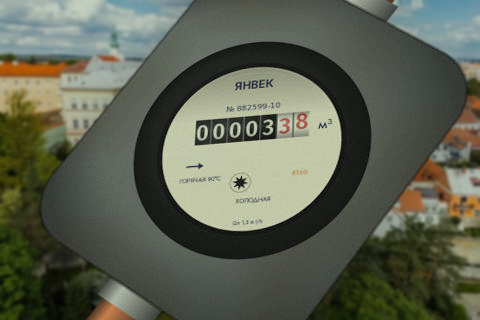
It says value=3.38 unit=m³
